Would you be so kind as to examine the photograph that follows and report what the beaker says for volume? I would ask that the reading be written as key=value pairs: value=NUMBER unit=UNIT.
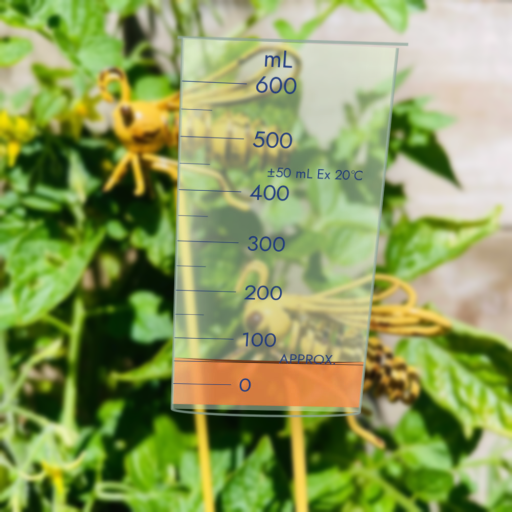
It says value=50 unit=mL
